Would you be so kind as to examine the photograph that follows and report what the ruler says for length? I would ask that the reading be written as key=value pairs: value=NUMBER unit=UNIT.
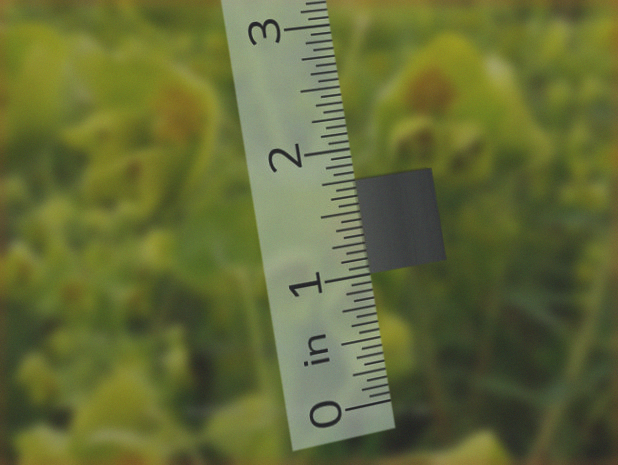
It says value=0.75 unit=in
